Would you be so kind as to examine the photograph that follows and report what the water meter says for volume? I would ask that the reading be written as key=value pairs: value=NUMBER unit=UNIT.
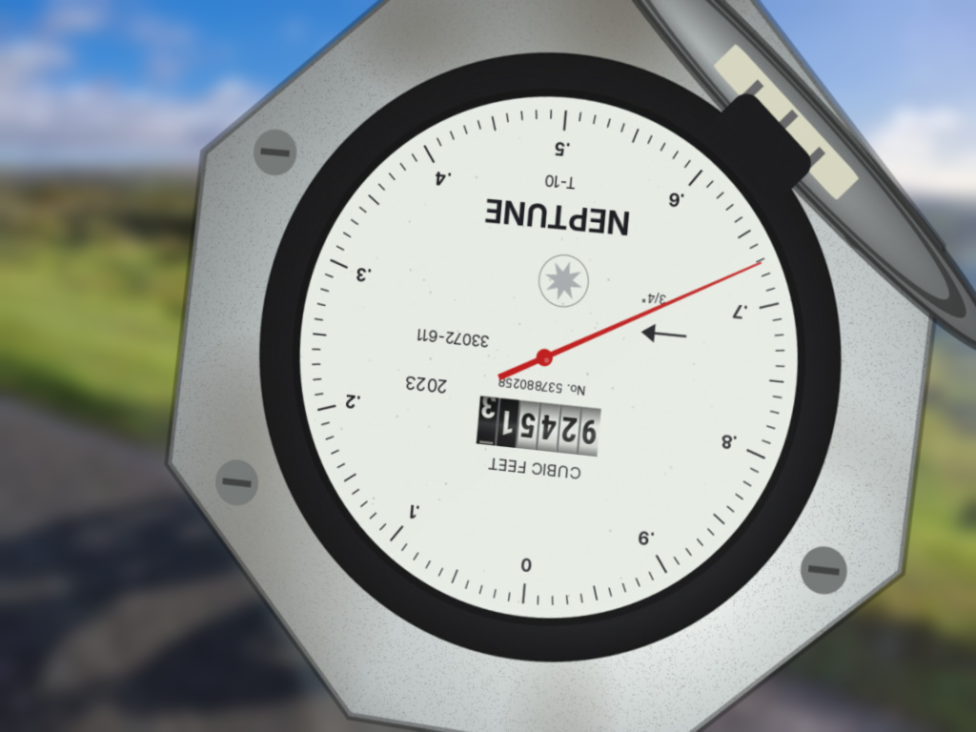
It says value=924512.67 unit=ft³
